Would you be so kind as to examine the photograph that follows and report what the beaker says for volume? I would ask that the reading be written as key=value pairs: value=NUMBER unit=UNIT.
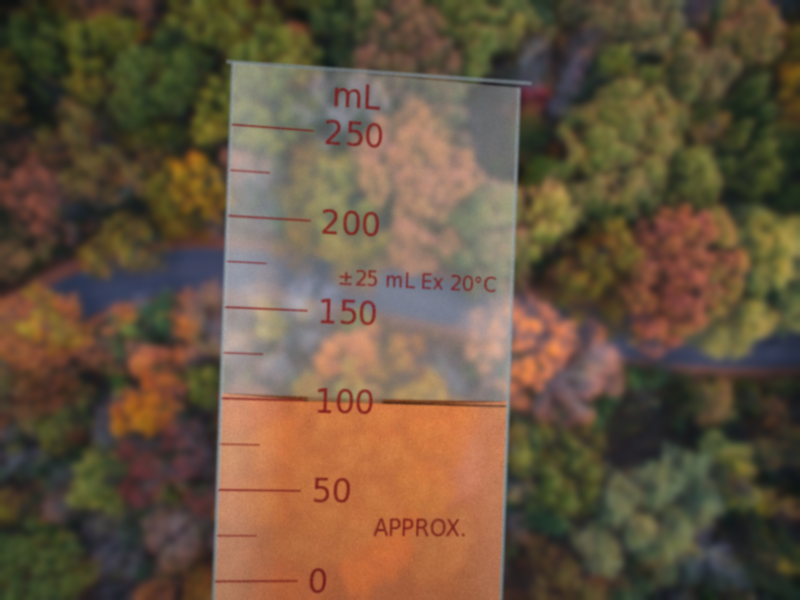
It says value=100 unit=mL
